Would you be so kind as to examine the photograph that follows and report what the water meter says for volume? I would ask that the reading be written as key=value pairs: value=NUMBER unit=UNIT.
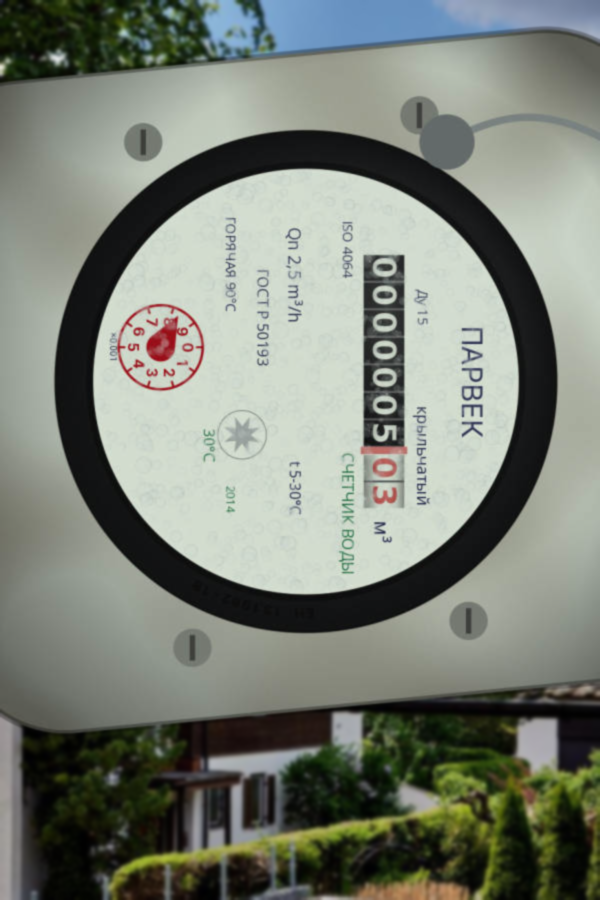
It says value=5.038 unit=m³
